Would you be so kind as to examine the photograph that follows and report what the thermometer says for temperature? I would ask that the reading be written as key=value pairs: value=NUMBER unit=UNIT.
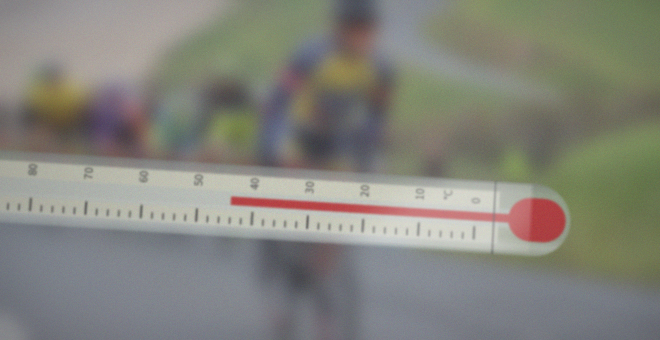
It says value=44 unit=°C
